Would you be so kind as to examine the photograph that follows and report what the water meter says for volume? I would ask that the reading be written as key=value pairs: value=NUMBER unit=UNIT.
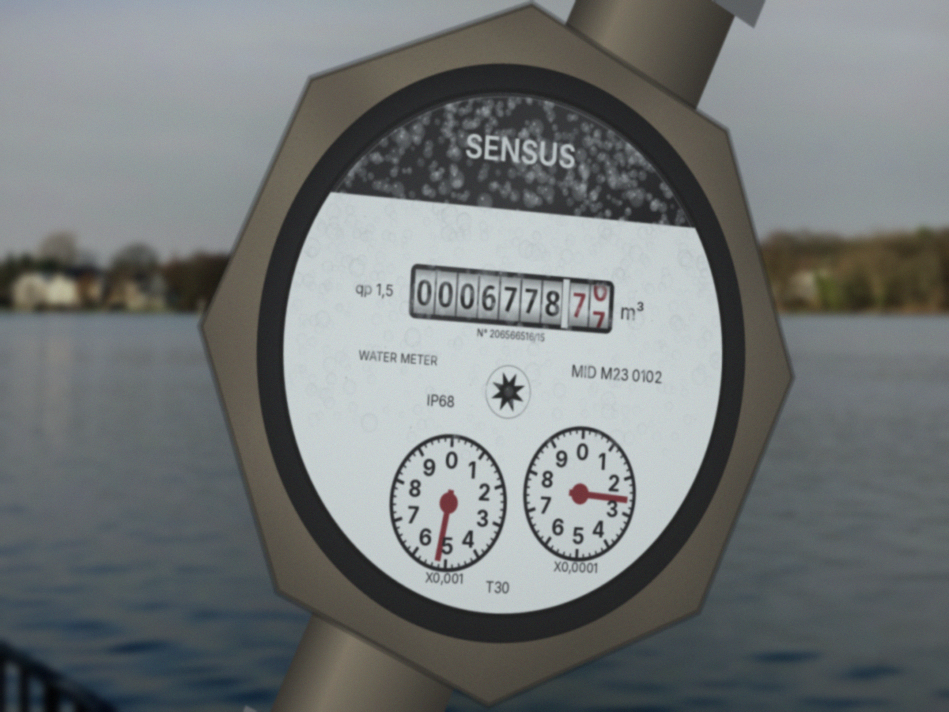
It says value=6778.7652 unit=m³
